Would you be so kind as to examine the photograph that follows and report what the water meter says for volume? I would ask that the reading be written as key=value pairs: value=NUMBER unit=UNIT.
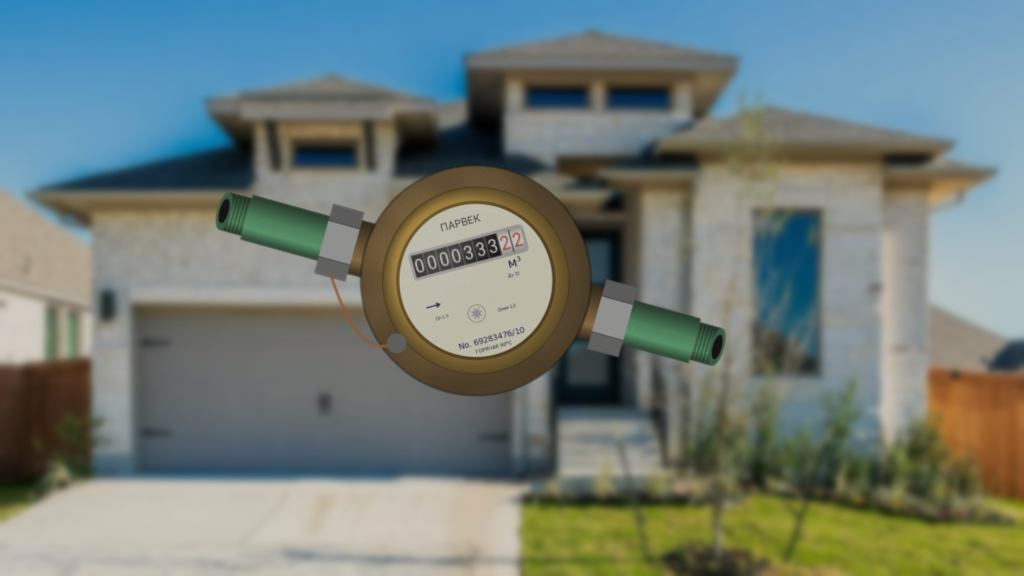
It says value=333.22 unit=m³
